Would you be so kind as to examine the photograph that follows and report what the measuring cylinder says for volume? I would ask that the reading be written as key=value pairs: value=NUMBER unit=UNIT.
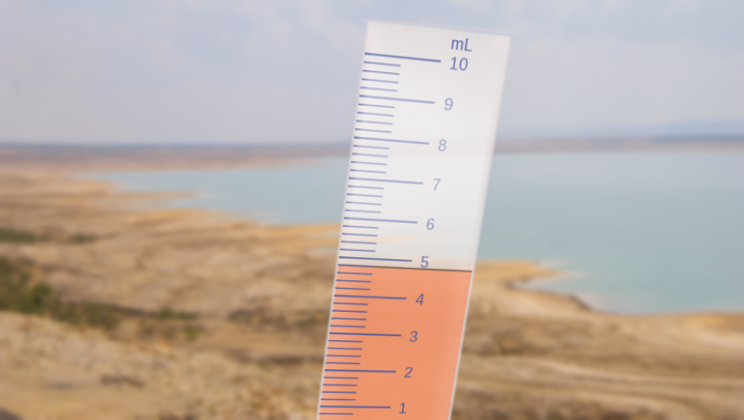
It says value=4.8 unit=mL
